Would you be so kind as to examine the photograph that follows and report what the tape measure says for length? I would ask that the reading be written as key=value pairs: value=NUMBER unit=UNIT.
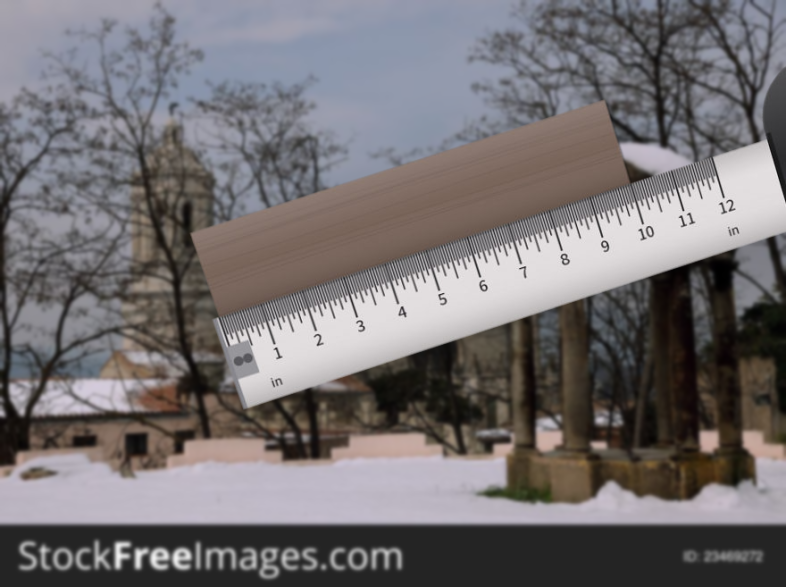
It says value=10 unit=in
